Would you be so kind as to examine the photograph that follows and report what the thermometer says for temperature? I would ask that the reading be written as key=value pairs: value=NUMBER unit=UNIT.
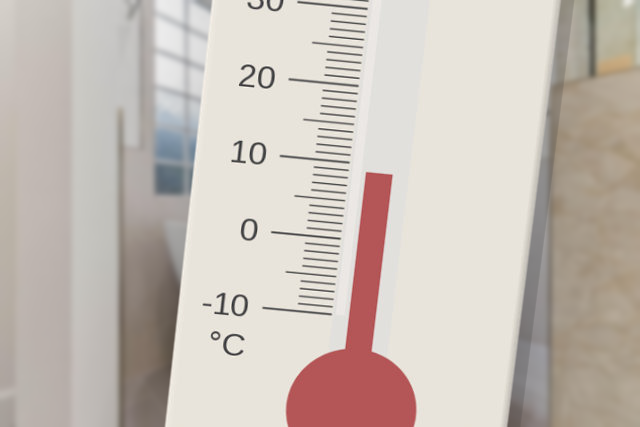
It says value=9 unit=°C
